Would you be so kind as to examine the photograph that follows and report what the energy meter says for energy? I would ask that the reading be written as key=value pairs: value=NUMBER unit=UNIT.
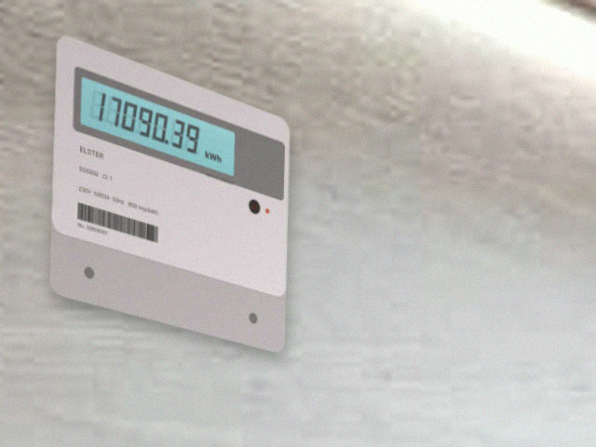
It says value=17090.39 unit=kWh
